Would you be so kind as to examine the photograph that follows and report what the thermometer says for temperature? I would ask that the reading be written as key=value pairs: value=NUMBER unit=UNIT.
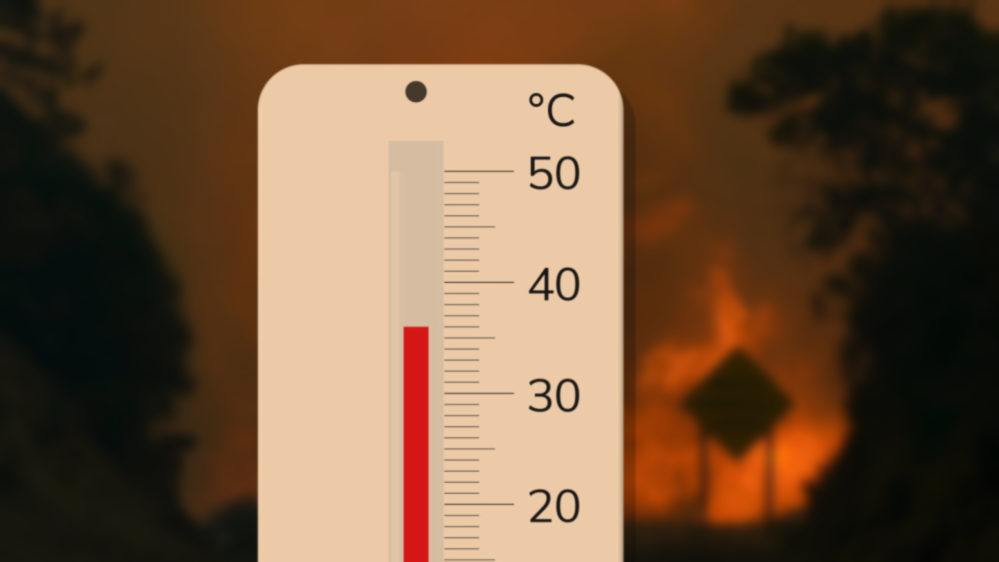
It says value=36 unit=°C
